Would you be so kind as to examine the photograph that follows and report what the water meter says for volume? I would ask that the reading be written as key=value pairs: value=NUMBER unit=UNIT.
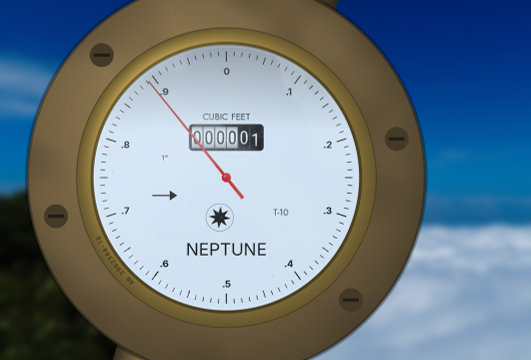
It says value=0.89 unit=ft³
